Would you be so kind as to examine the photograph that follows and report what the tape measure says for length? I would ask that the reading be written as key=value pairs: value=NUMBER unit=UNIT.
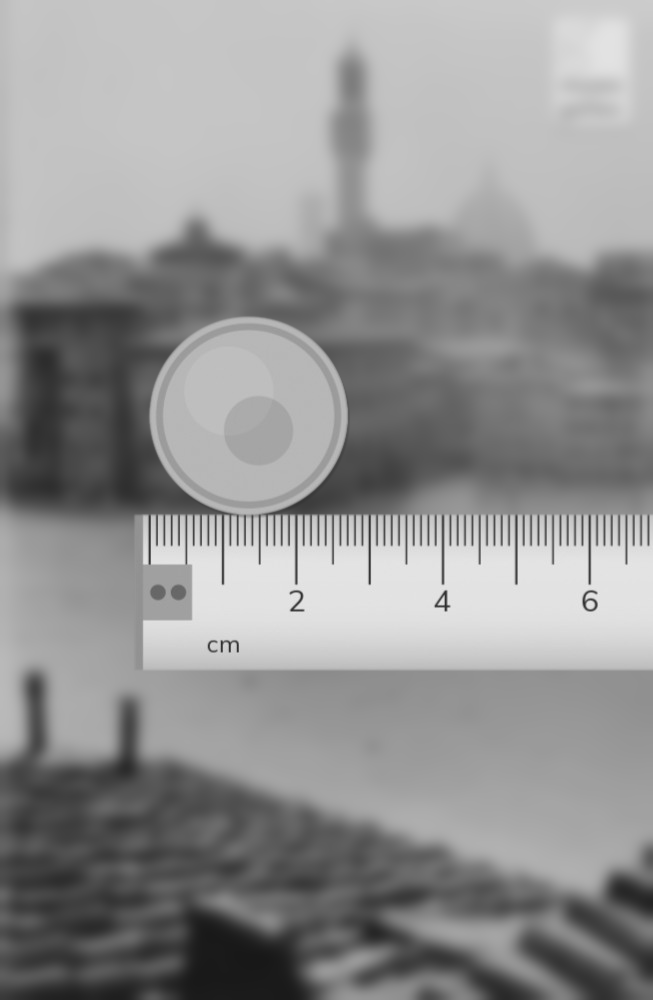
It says value=2.7 unit=cm
